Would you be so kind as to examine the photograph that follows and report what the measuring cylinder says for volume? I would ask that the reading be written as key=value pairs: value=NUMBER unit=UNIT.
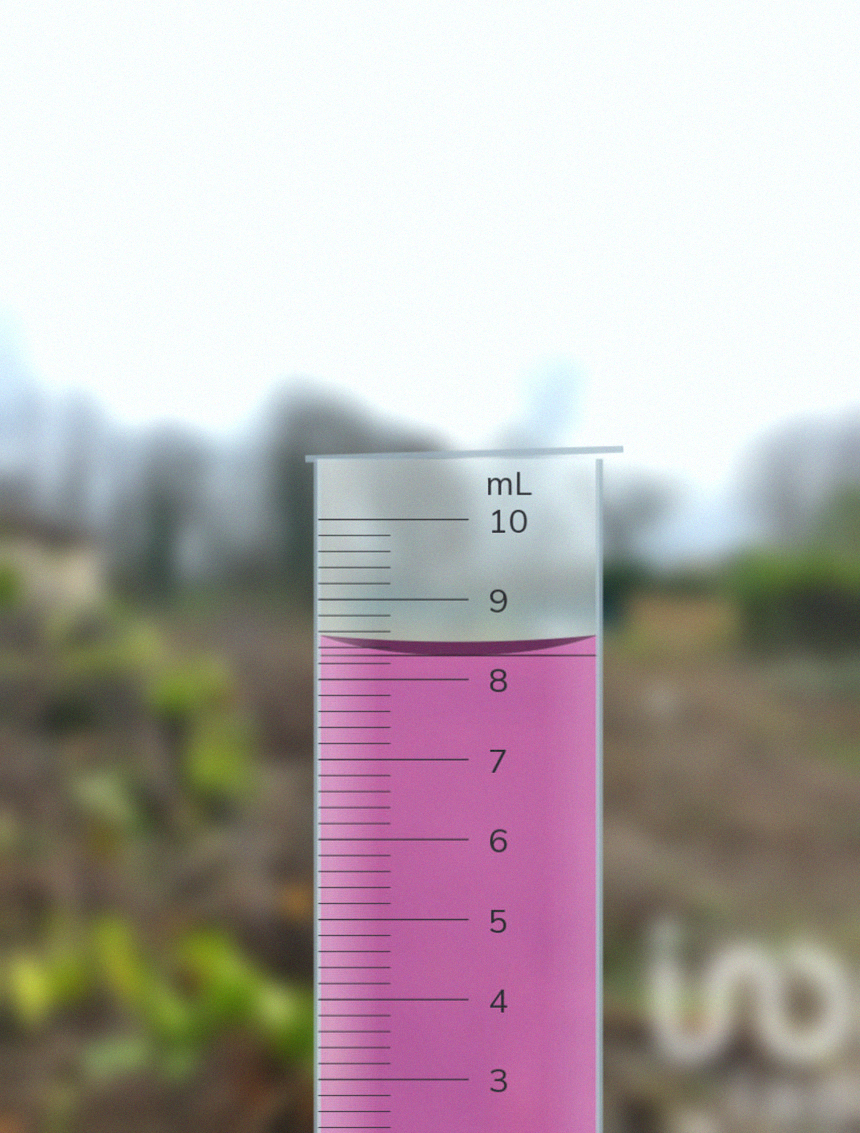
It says value=8.3 unit=mL
